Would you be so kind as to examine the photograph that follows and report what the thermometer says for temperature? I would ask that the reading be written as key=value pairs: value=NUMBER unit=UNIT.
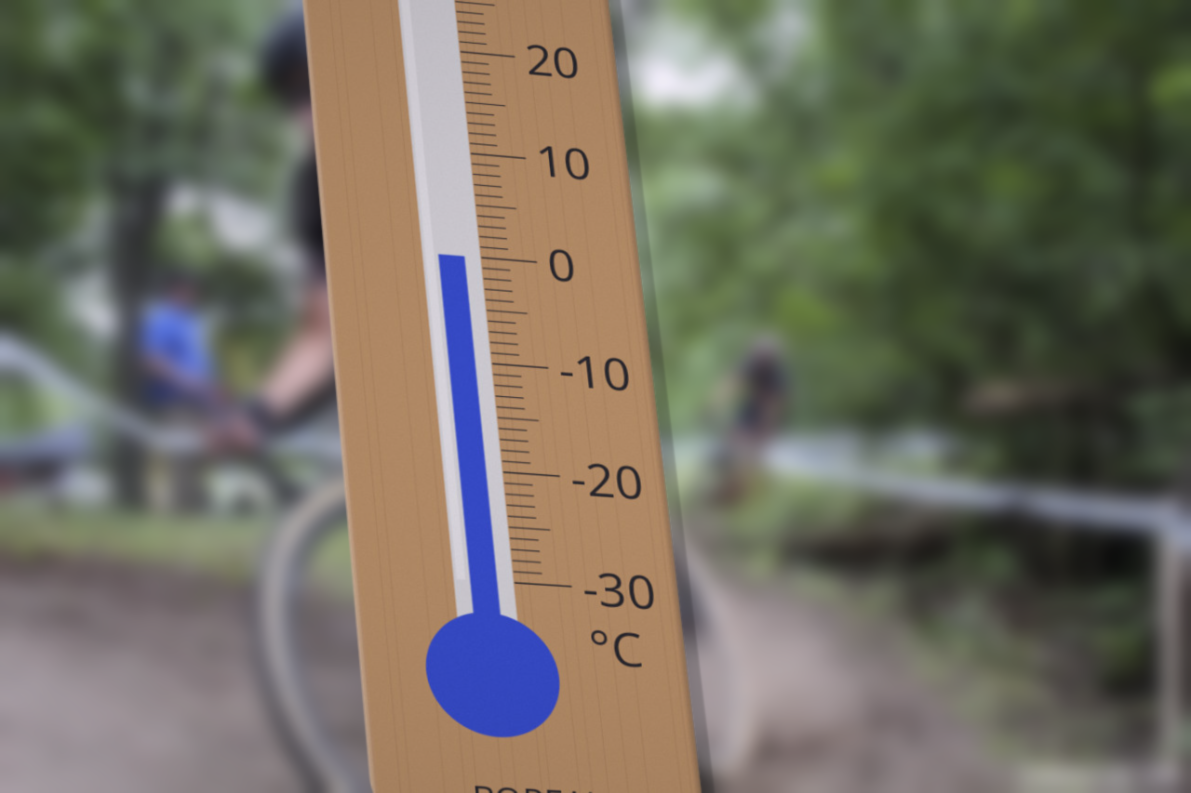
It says value=0 unit=°C
